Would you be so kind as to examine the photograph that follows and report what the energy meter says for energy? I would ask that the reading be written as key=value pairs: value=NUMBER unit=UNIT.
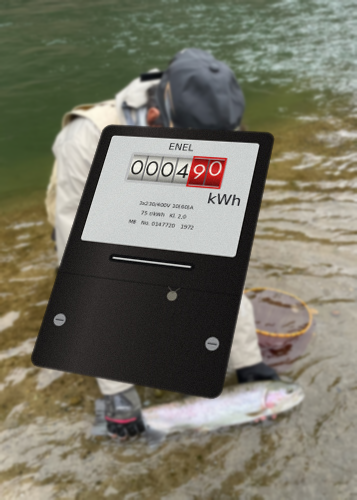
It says value=4.90 unit=kWh
